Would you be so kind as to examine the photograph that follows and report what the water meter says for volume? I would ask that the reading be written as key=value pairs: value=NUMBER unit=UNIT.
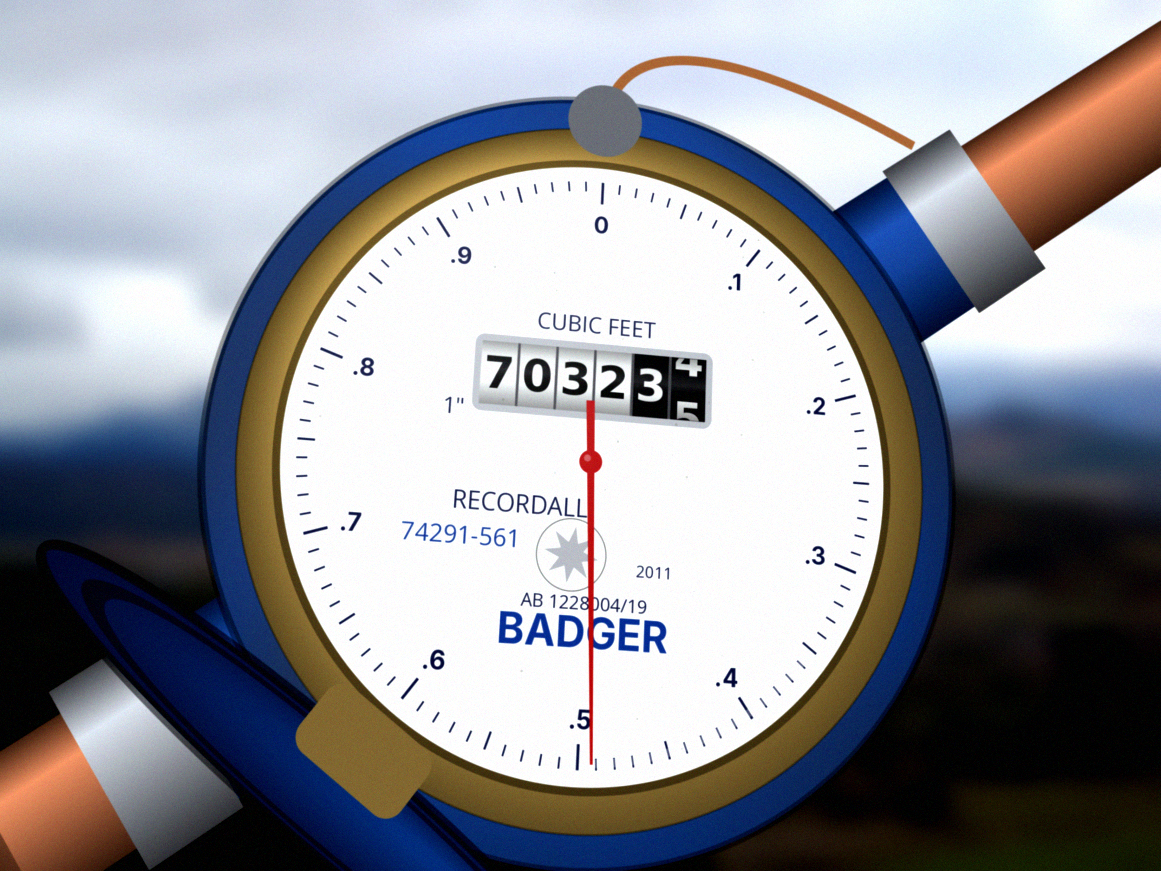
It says value=703234.49 unit=ft³
